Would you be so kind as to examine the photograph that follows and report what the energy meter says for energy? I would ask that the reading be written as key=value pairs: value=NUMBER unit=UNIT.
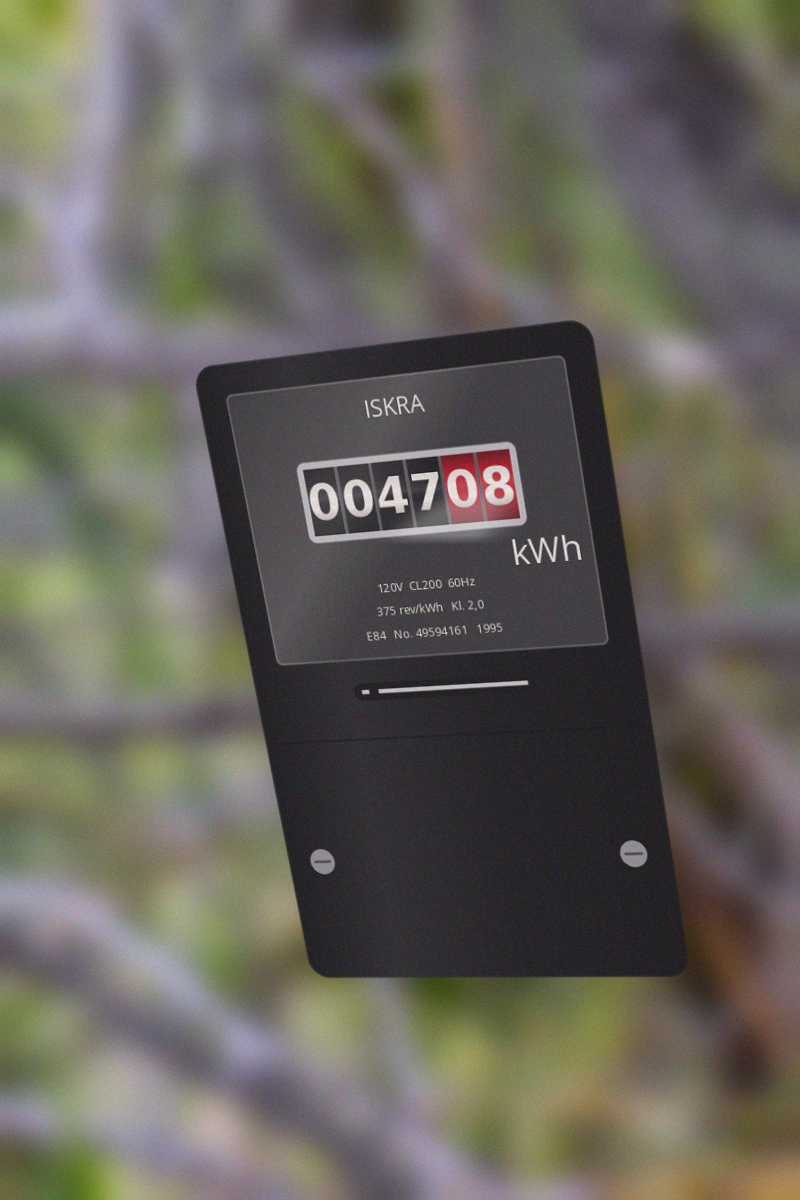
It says value=47.08 unit=kWh
